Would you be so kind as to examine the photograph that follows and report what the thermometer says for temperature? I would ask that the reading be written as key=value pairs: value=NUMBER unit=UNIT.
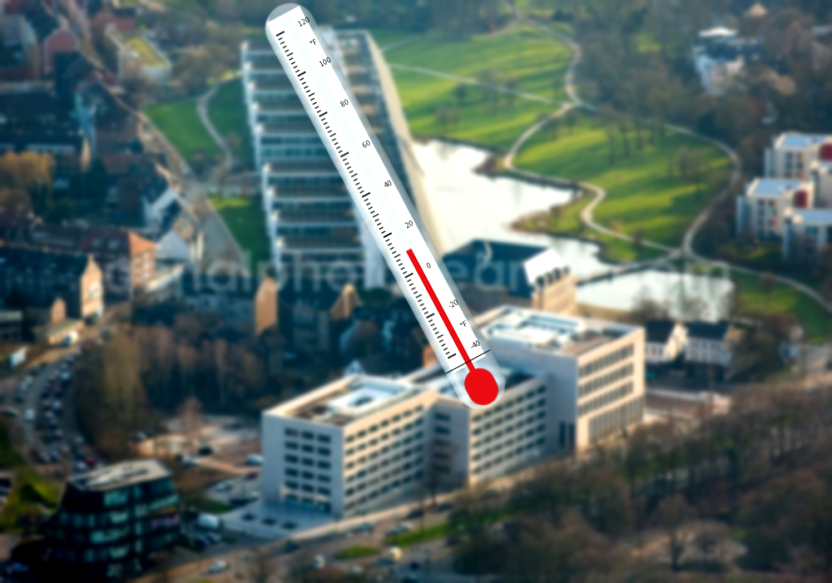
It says value=10 unit=°F
